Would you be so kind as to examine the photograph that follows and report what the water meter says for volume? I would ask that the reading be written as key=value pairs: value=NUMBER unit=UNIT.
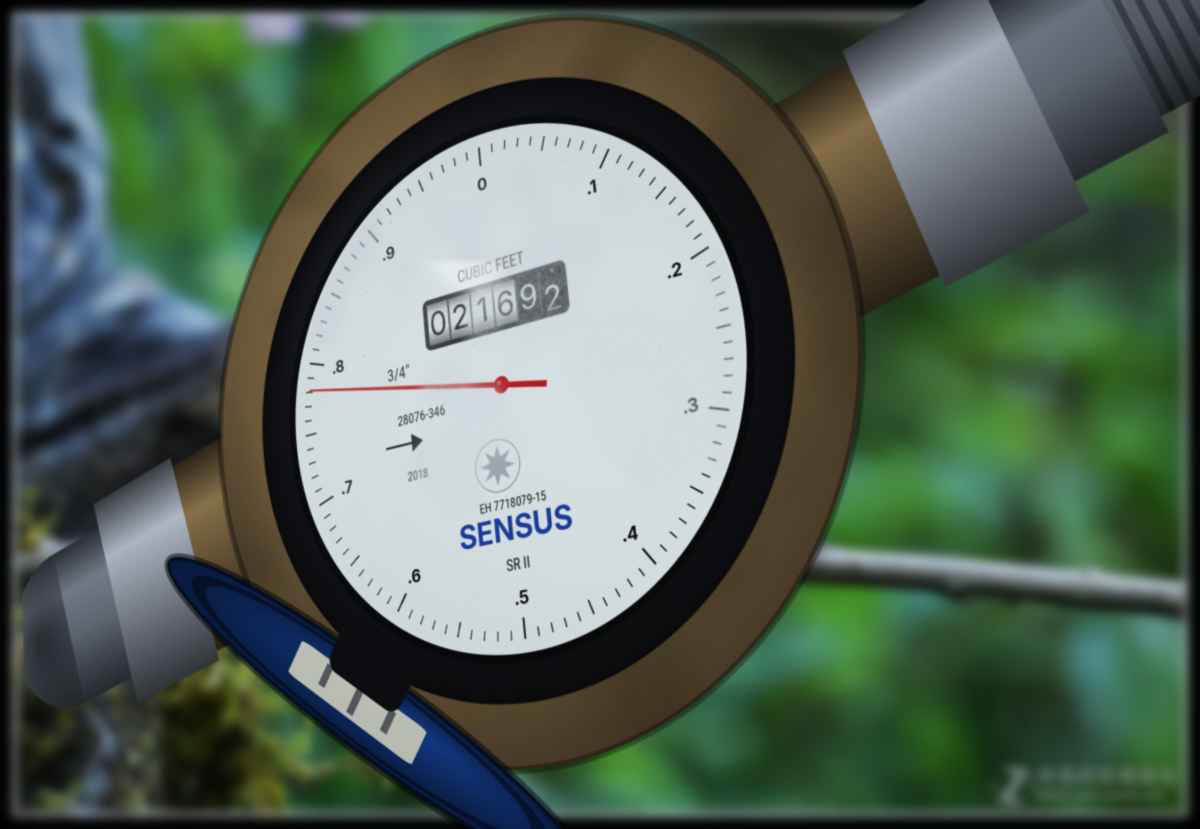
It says value=21691.78 unit=ft³
